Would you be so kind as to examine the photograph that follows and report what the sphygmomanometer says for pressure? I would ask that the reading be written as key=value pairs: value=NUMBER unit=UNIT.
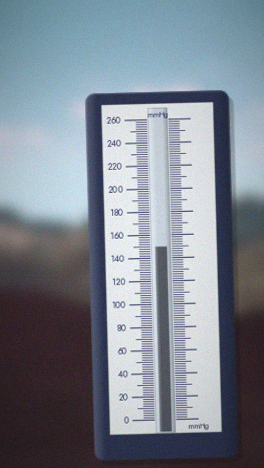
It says value=150 unit=mmHg
